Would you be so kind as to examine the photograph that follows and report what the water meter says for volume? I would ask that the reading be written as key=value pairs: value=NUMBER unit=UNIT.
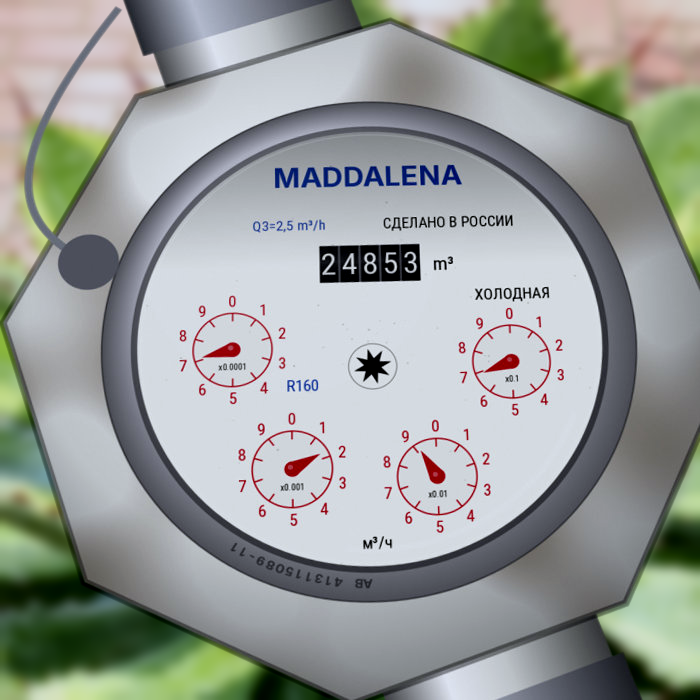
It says value=24853.6917 unit=m³
